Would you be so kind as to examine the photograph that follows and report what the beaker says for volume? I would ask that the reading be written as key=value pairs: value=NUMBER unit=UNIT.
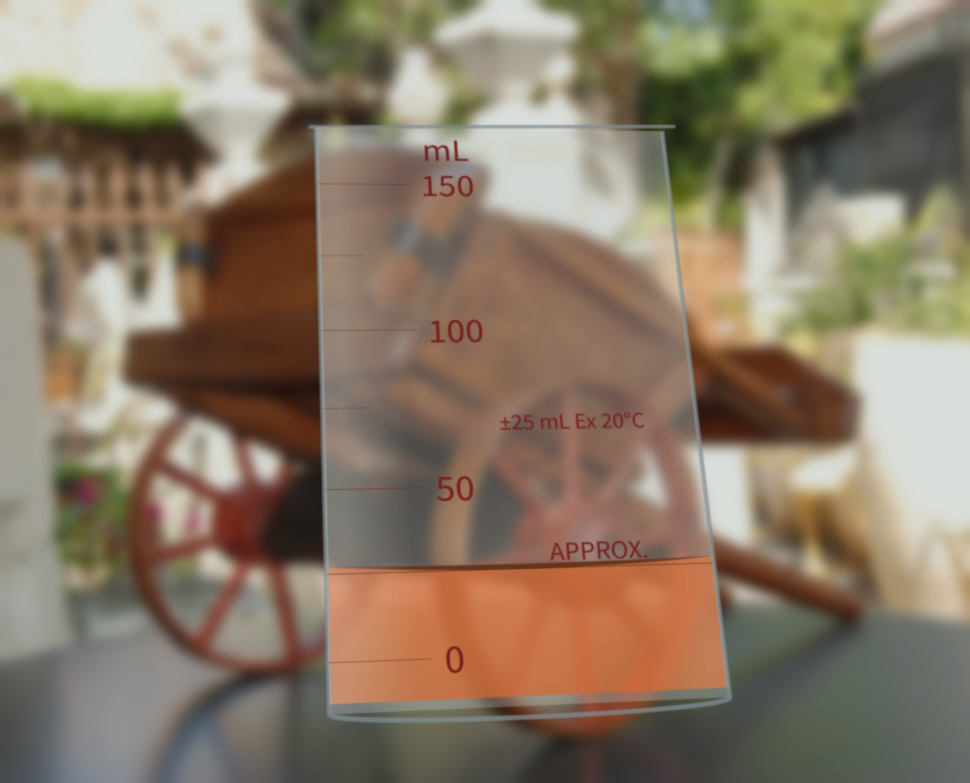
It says value=25 unit=mL
